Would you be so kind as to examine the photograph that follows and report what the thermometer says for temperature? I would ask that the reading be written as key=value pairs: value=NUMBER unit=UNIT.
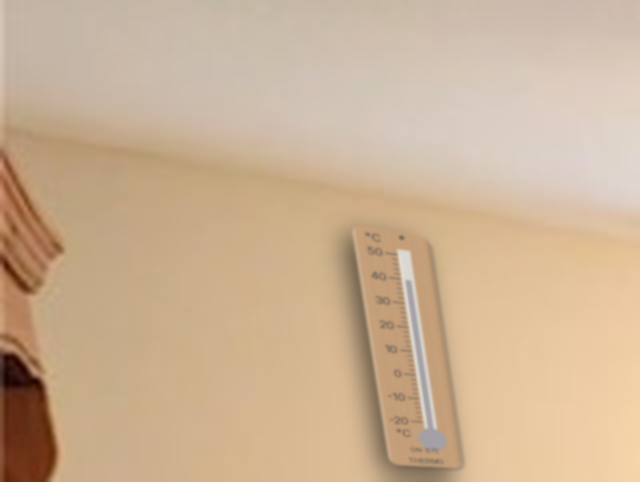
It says value=40 unit=°C
